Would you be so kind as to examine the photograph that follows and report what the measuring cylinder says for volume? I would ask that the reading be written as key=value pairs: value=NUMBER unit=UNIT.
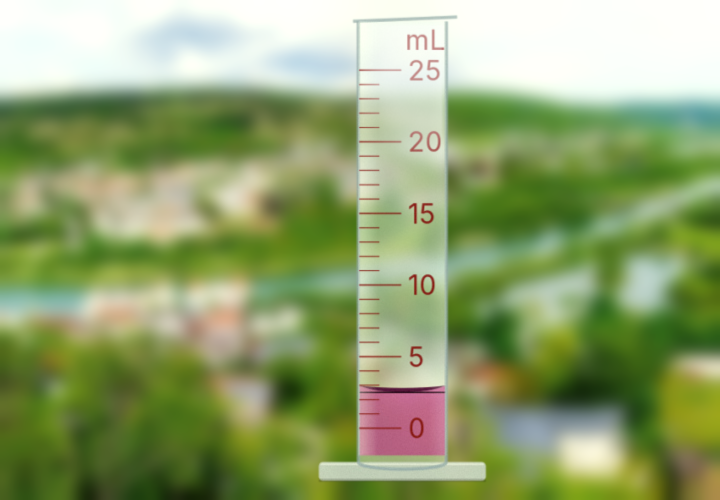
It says value=2.5 unit=mL
